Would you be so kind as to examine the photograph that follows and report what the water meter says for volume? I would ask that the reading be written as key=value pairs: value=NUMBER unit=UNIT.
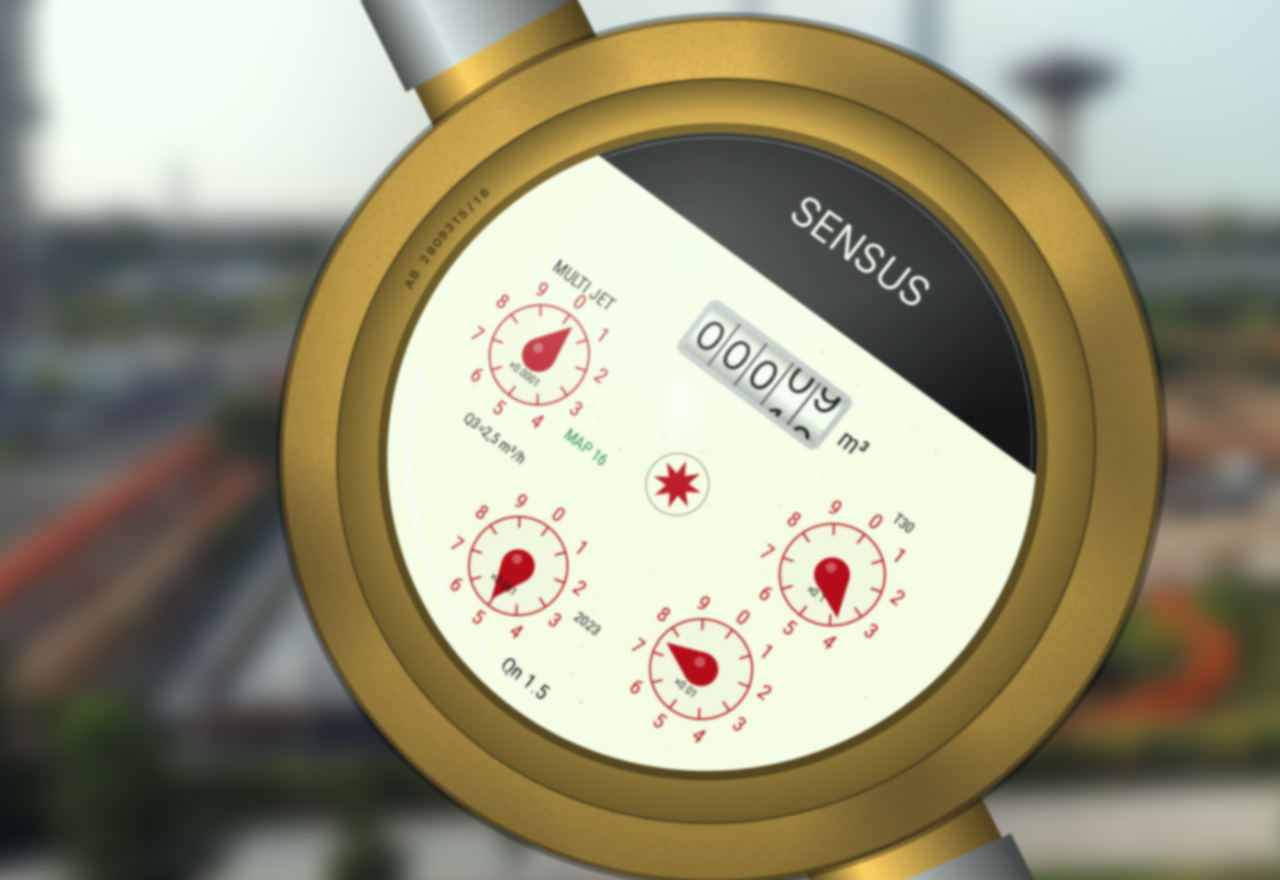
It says value=9.3750 unit=m³
